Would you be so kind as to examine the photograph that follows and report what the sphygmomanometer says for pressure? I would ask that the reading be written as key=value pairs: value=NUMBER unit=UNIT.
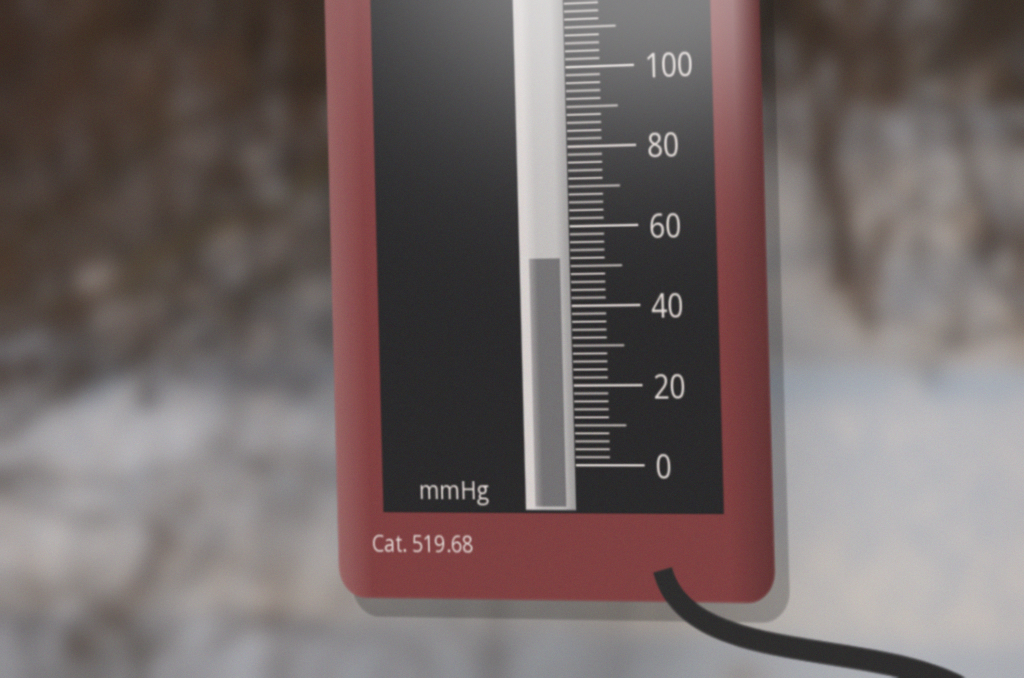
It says value=52 unit=mmHg
